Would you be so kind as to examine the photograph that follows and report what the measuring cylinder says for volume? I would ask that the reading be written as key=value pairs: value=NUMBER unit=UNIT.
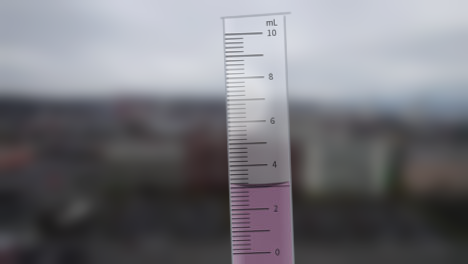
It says value=3 unit=mL
